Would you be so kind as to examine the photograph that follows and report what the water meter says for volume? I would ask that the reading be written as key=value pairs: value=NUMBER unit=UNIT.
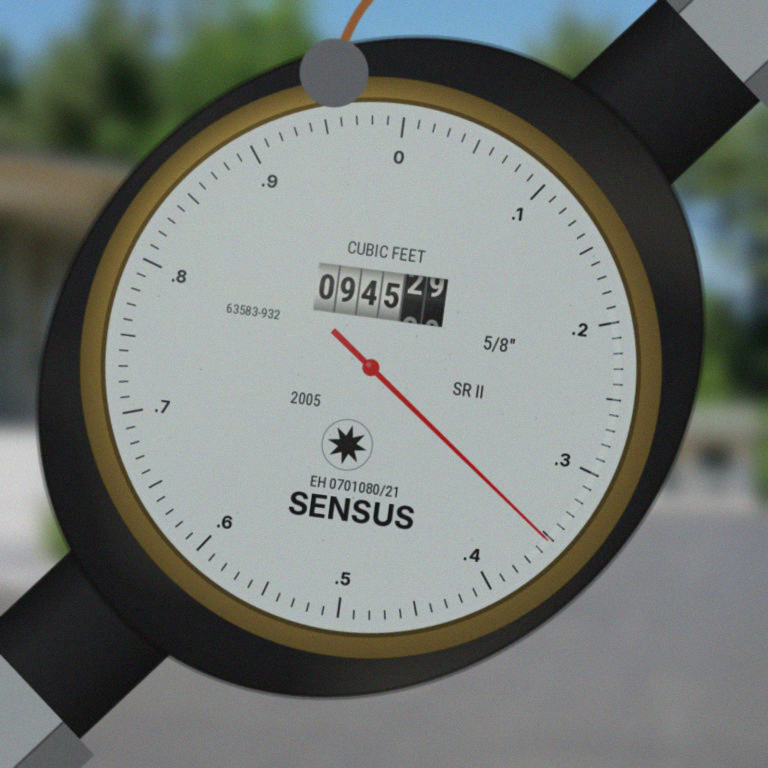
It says value=94529.35 unit=ft³
